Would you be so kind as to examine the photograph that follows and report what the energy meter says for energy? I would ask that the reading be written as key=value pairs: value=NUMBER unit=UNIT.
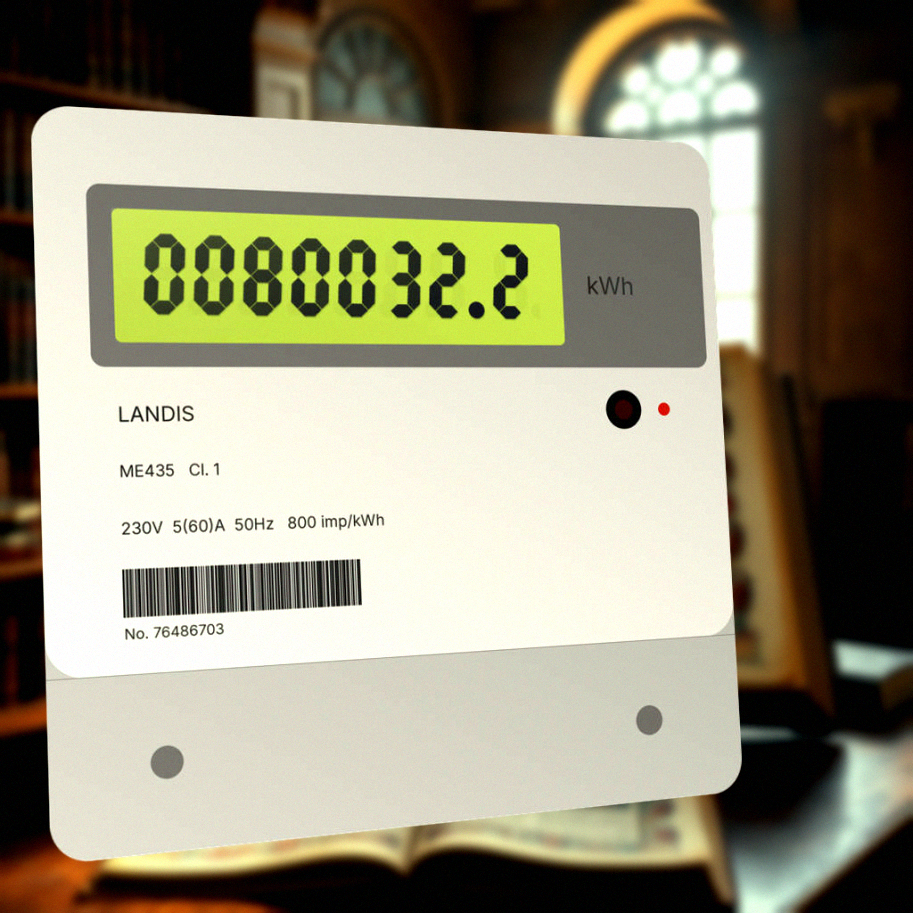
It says value=80032.2 unit=kWh
